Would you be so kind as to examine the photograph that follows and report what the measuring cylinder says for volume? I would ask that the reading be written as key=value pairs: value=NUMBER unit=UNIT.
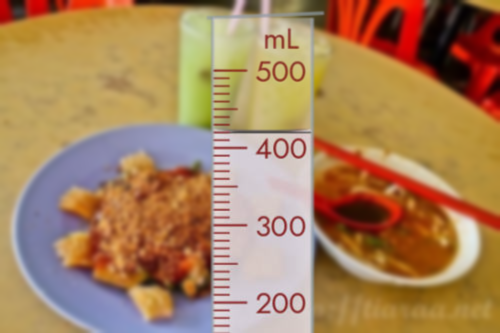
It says value=420 unit=mL
